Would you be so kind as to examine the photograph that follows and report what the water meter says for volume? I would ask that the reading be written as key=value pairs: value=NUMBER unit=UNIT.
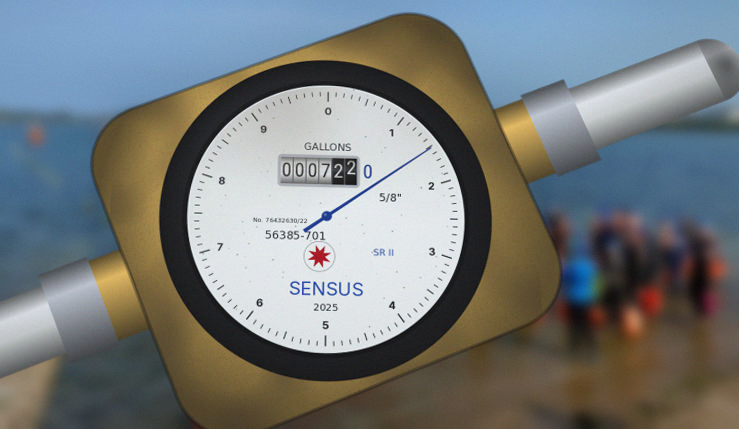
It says value=7221.5 unit=gal
